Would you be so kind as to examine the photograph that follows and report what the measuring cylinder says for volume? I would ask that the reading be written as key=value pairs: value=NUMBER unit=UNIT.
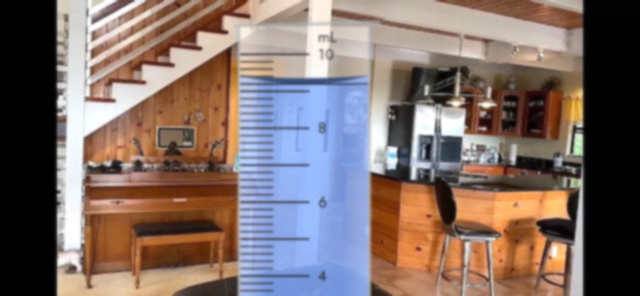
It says value=9.2 unit=mL
